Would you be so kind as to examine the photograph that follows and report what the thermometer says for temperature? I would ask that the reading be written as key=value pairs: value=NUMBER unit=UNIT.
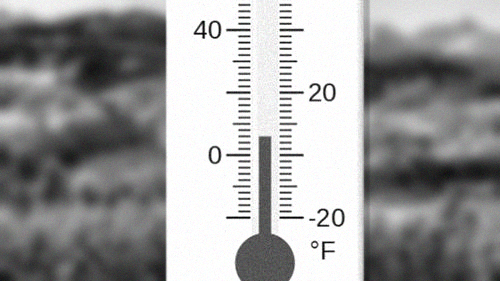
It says value=6 unit=°F
